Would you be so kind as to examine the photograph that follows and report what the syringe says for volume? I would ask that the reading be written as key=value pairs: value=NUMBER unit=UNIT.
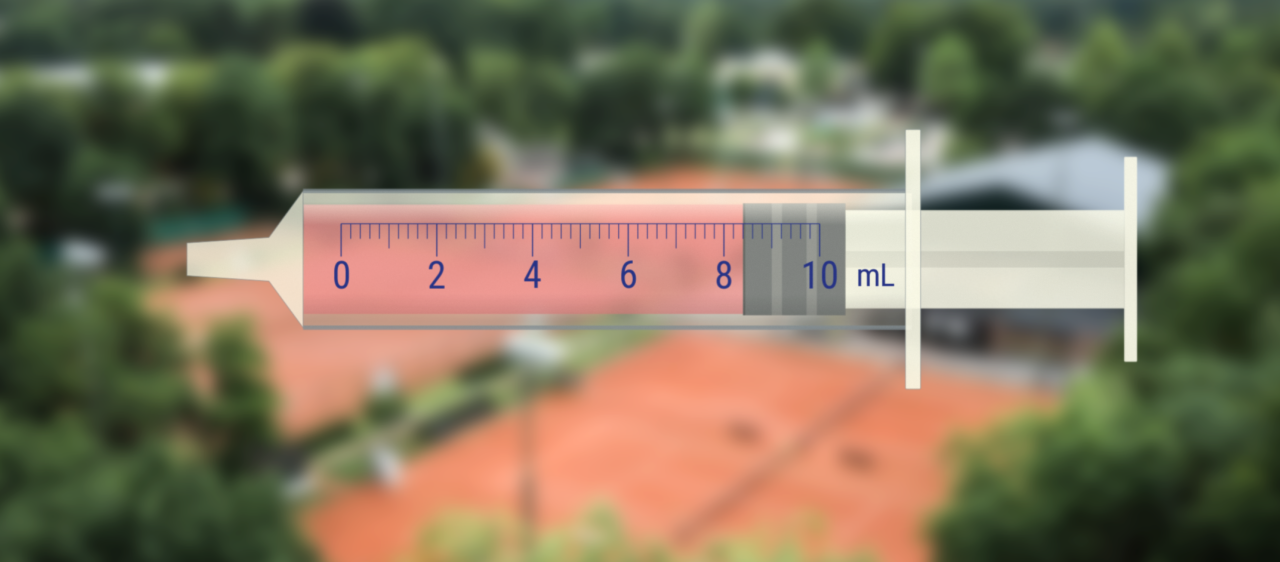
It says value=8.4 unit=mL
